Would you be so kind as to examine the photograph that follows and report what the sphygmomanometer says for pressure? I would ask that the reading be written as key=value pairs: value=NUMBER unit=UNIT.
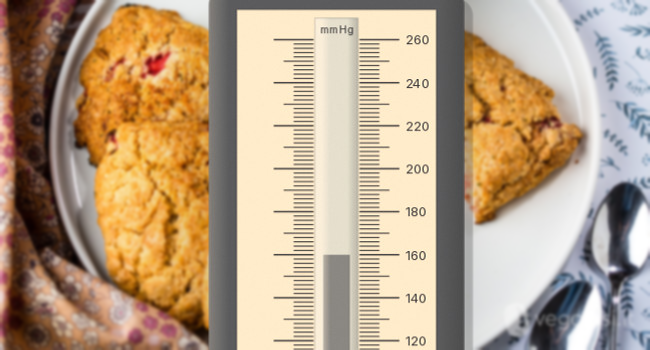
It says value=160 unit=mmHg
